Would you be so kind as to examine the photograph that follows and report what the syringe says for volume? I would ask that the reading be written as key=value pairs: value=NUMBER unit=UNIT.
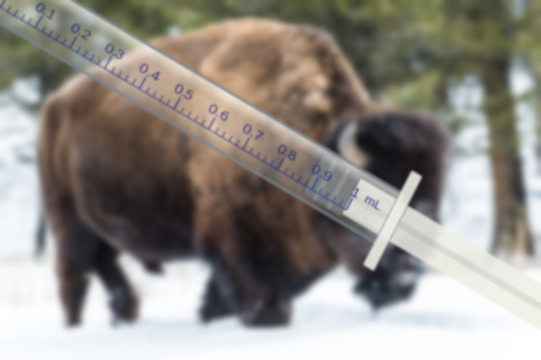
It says value=0.88 unit=mL
